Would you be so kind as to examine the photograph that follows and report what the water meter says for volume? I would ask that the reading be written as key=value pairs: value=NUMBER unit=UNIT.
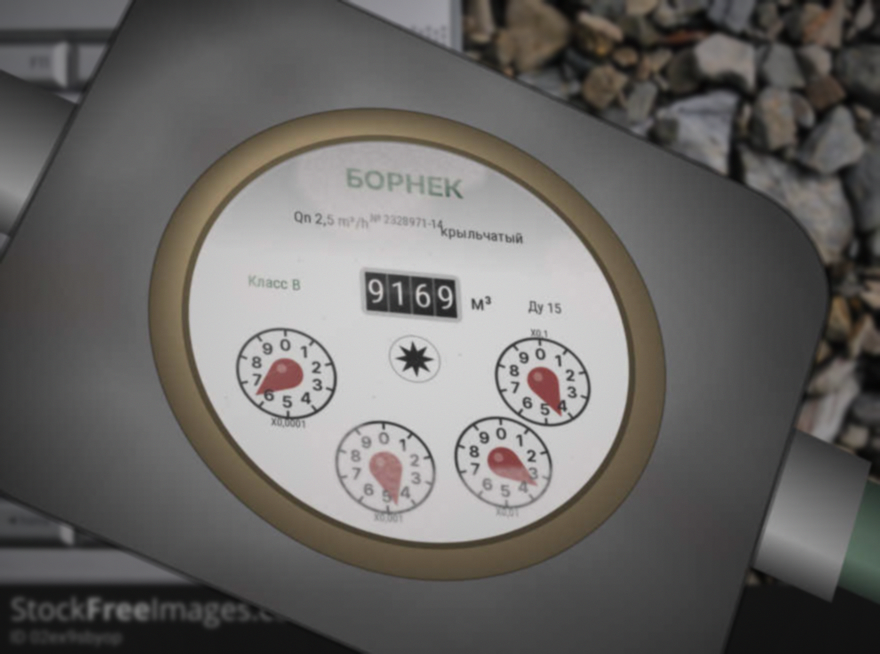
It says value=9169.4346 unit=m³
